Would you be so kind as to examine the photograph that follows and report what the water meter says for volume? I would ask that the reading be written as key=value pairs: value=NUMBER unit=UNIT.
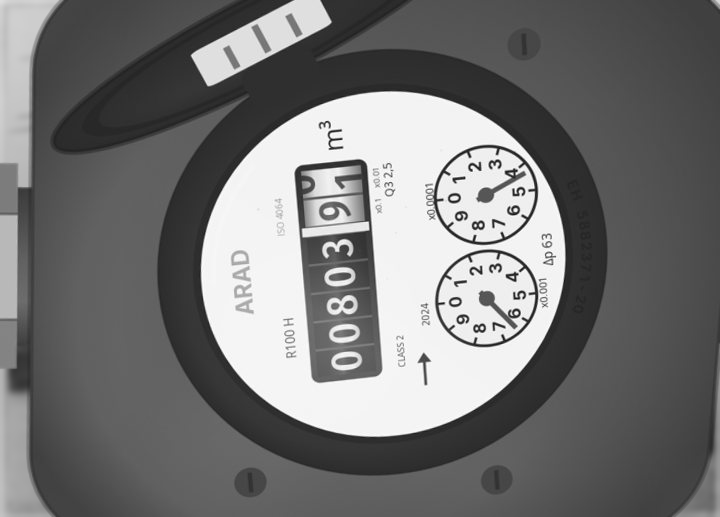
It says value=803.9064 unit=m³
